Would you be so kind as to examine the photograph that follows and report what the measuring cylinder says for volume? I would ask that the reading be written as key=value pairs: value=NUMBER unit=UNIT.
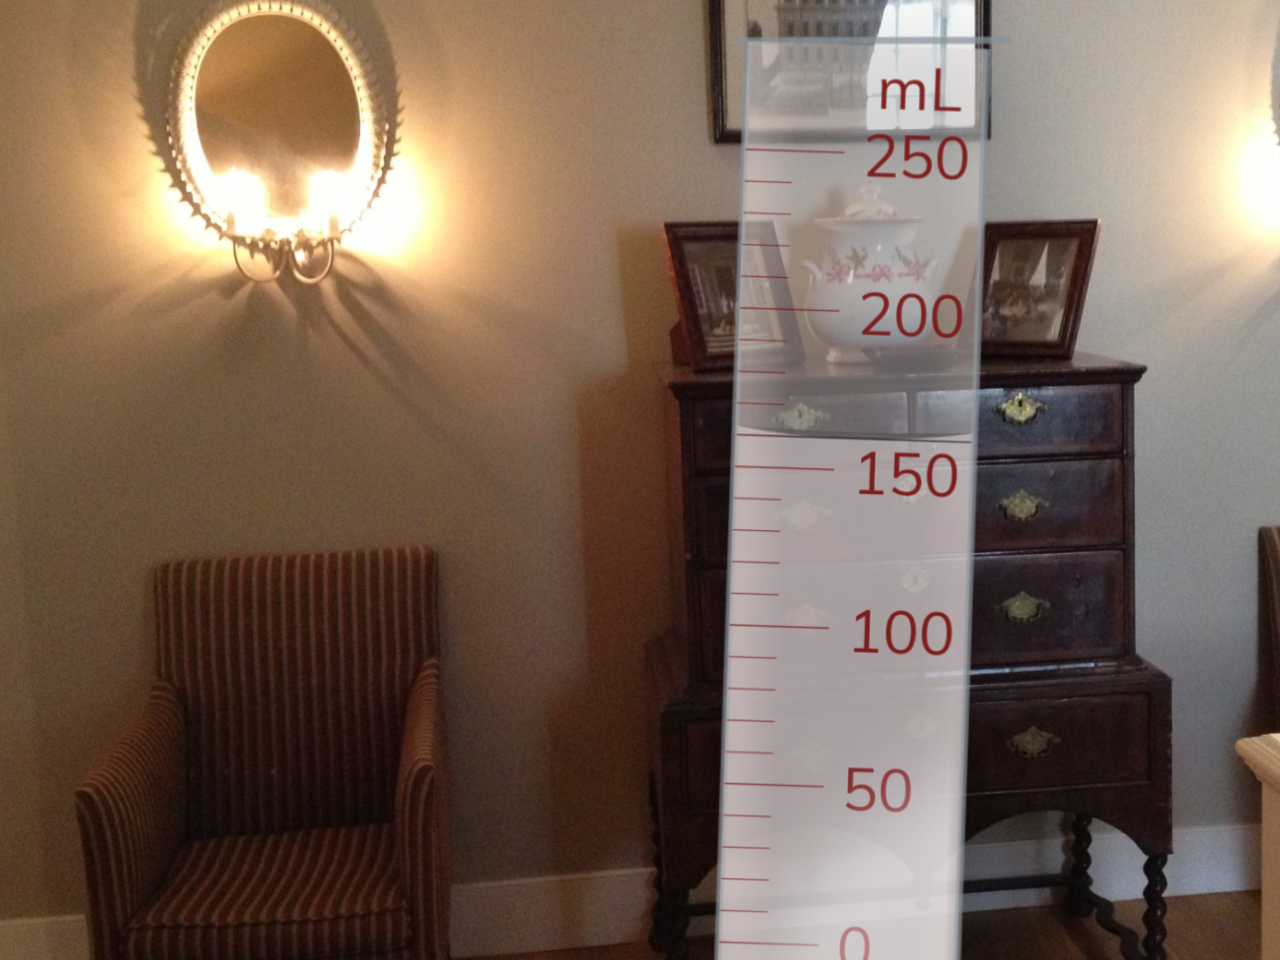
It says value=160 unit=mL
